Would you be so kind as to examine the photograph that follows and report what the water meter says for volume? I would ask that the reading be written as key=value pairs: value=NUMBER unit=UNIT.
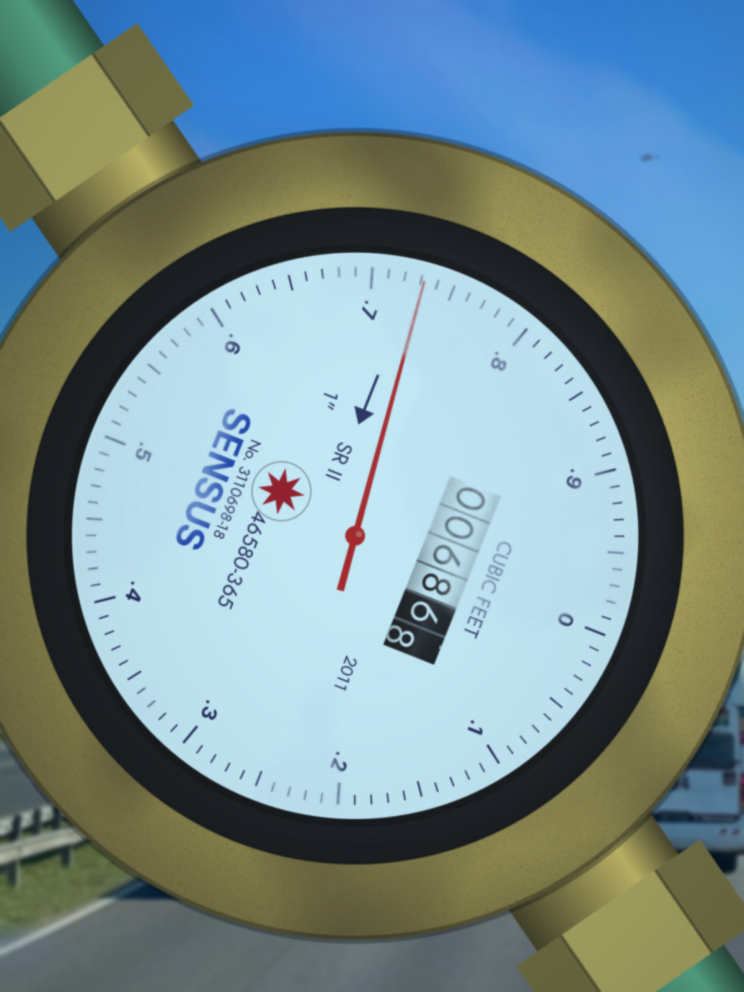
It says value=6867.73 unit=ft³
